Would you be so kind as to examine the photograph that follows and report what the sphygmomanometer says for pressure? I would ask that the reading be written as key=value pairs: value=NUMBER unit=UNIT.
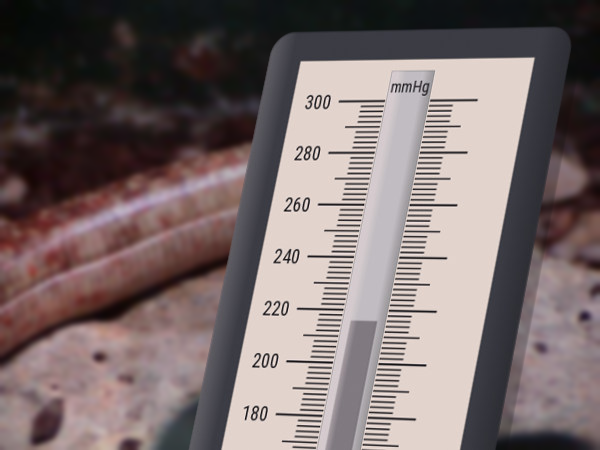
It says value=216 unit=mmHg
